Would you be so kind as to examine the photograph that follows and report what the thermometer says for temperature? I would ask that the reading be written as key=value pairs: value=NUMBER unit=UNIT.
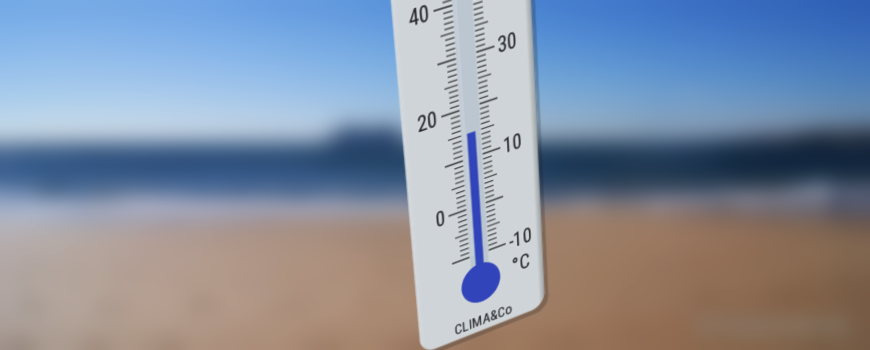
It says value=15 unit=°C
